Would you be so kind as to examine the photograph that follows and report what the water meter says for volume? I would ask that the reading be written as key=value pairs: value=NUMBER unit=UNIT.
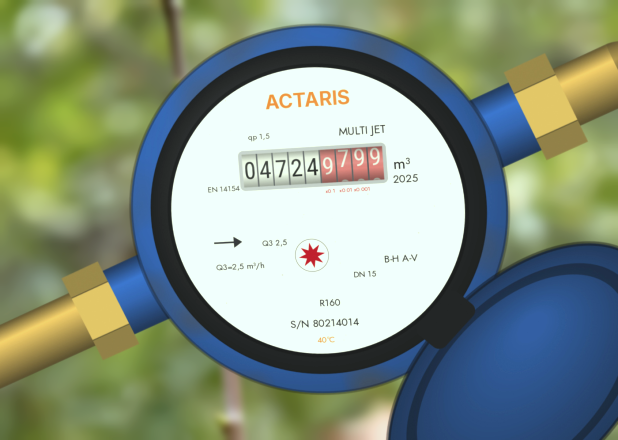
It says value=4724.9799 unit=m³
